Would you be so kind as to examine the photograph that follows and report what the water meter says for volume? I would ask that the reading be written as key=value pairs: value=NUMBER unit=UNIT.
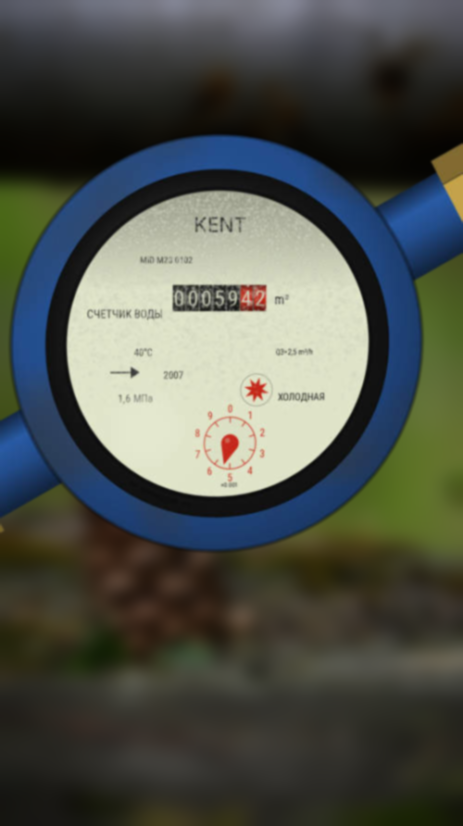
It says value=59.425 unit=m³
